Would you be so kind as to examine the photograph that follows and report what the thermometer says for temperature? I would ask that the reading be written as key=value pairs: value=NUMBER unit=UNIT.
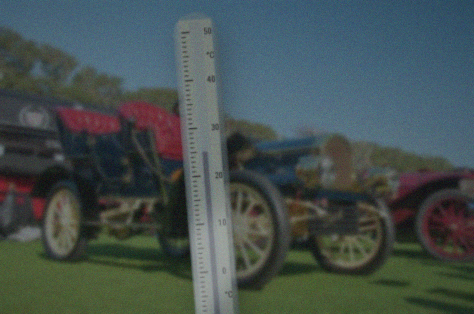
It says value=25 unit=°C
